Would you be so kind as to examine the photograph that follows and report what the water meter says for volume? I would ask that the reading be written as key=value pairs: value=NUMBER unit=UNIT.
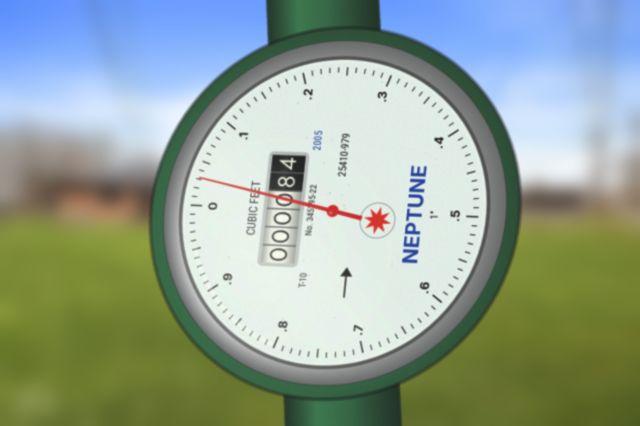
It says value=84.03 unit=ft³
